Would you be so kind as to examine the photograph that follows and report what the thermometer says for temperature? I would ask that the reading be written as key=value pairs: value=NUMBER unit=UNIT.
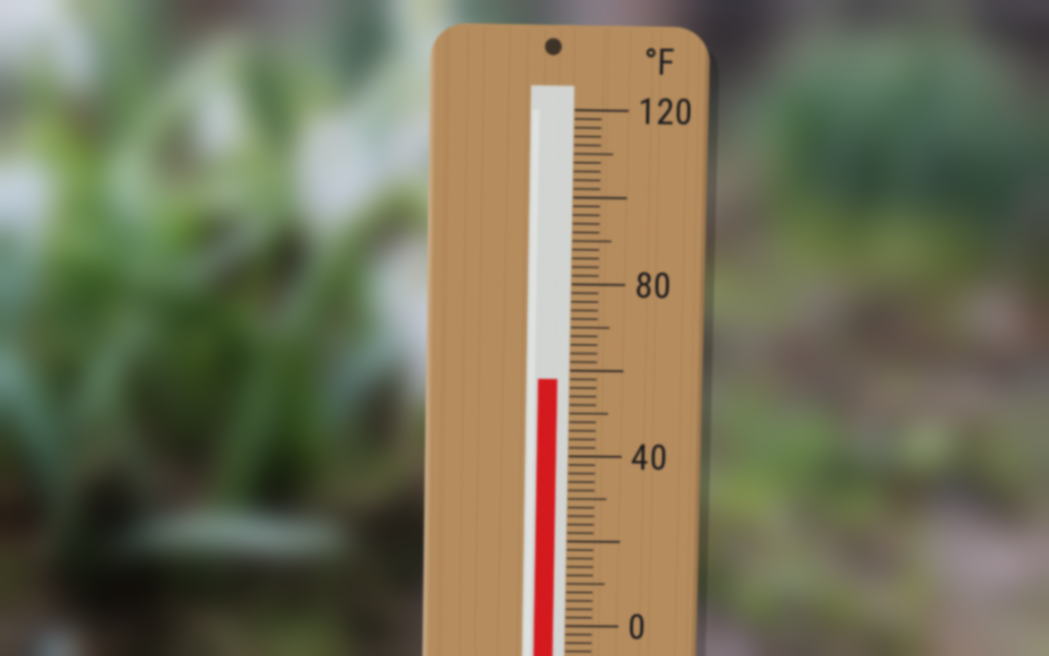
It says value=58 unit=°F
